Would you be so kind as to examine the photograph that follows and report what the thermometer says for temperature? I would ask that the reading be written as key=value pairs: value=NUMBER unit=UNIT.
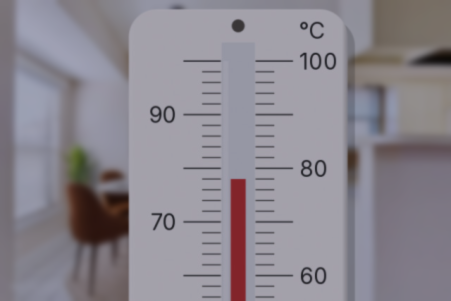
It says value=78 unit=°C
